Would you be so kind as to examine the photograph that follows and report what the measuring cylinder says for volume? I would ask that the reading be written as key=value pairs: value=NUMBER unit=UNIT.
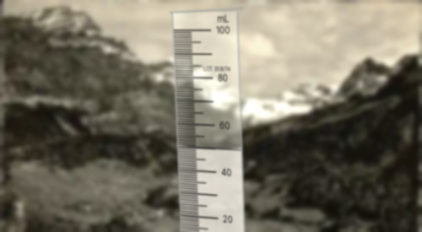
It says value=50 unit=mL
